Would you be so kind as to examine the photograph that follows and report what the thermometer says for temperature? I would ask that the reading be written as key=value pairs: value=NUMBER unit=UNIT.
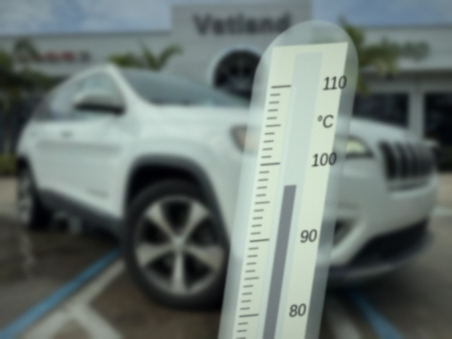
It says value=97 unit=°C
